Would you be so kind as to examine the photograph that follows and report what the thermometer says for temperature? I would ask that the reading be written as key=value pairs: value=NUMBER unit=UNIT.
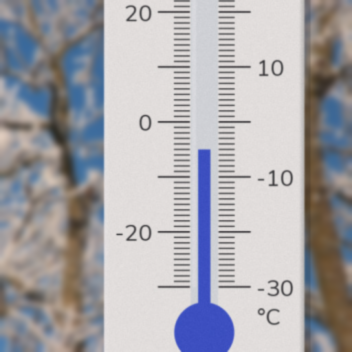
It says value=-5 unit=°C
